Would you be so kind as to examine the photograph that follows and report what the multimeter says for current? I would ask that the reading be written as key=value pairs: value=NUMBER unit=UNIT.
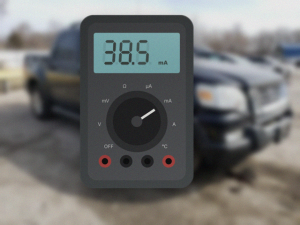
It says value=38.5 unit=mA
